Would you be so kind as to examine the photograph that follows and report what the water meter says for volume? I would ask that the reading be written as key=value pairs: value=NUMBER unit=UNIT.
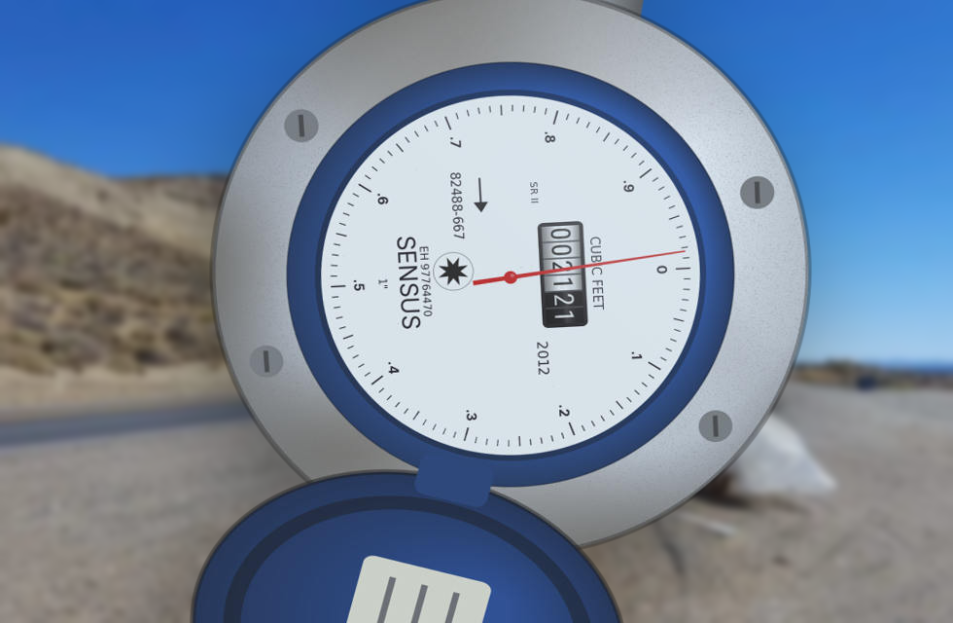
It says value=2120.98 unit=ft³
